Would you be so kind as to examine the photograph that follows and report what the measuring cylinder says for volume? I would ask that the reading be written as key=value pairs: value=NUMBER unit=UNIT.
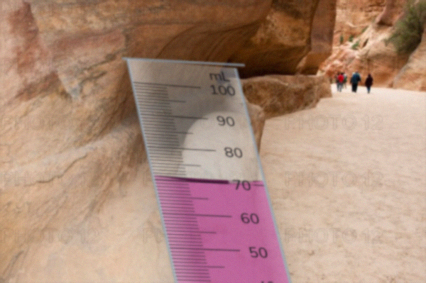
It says value=70 unit=mL
